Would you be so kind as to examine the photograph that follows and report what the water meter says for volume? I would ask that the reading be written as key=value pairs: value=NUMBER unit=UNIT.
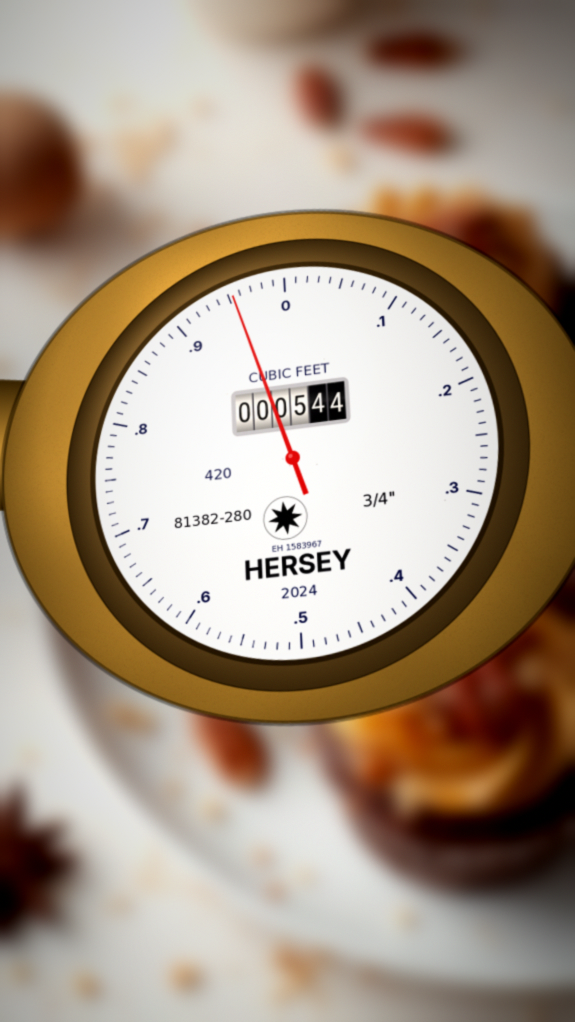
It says value=543.95 unit=ft³
